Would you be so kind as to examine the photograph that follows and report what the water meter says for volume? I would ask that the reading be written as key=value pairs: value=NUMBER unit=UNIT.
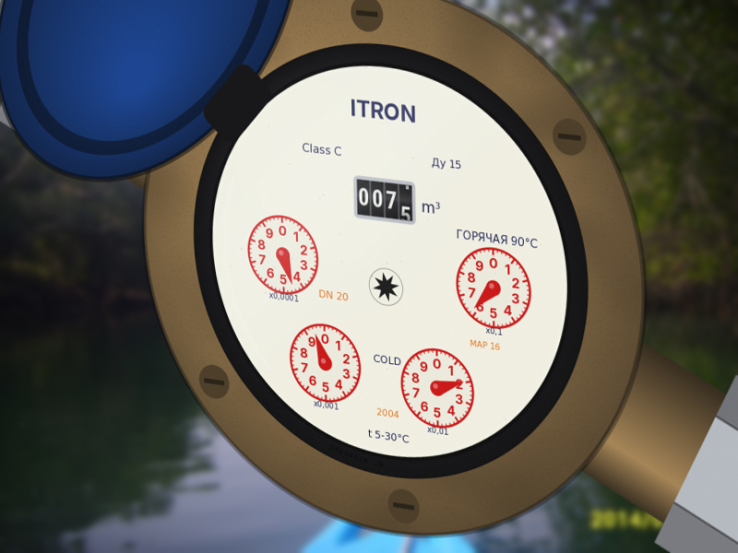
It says value=74.6194 unit=m³
